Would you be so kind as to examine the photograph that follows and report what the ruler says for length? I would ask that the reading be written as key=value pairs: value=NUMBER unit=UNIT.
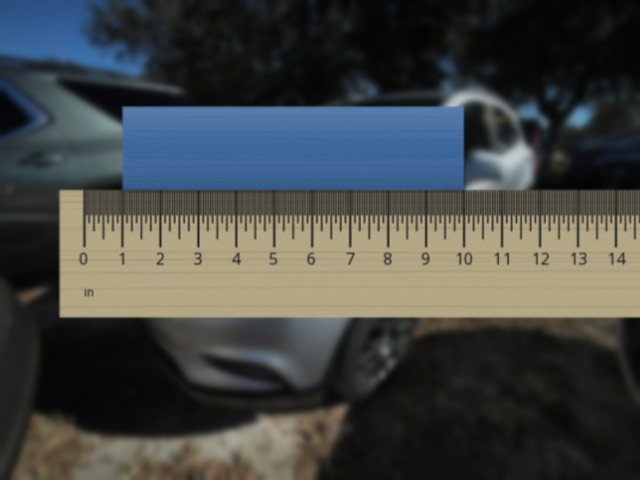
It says value=9 unit=in
